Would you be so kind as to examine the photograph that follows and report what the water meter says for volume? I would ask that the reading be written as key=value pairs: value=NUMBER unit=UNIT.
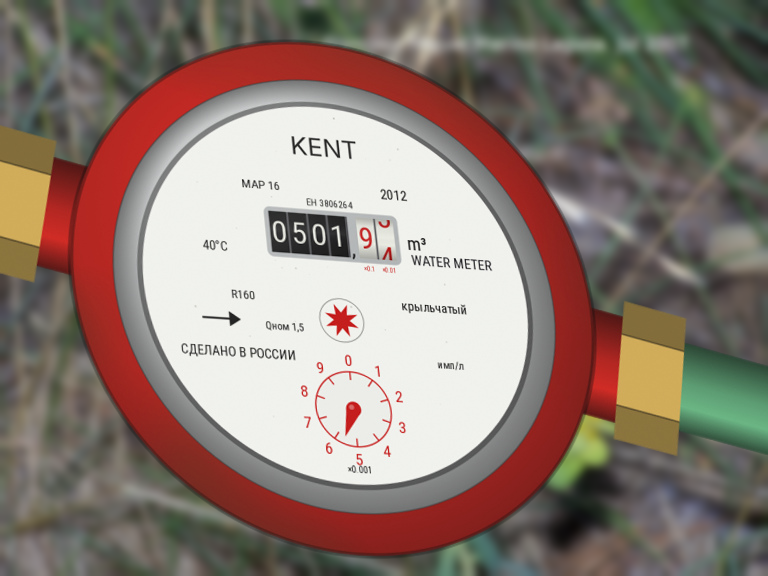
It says value=501.935 unit=m³
